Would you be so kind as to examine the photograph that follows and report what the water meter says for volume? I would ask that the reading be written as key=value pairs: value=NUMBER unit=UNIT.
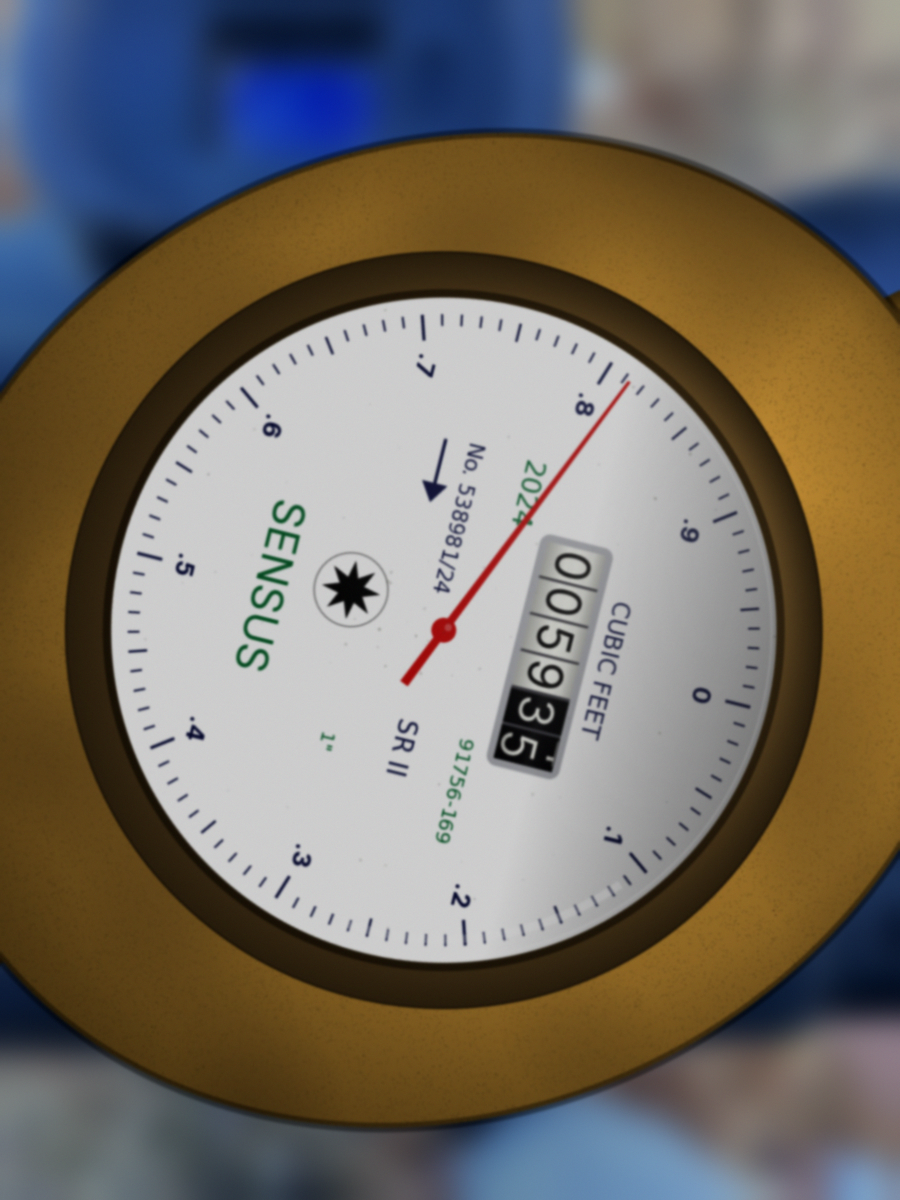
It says value=5934.81 unit=ft³
